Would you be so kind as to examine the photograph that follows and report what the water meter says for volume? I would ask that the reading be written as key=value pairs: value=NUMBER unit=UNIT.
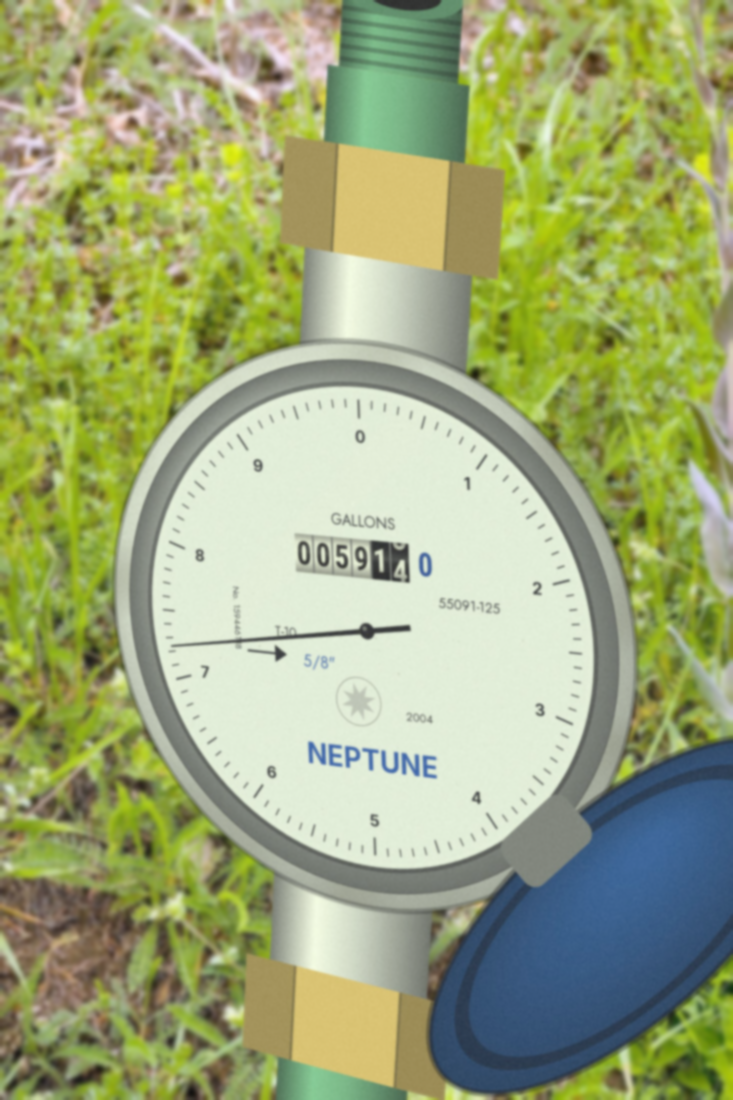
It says value=59137.2 unit=gal
